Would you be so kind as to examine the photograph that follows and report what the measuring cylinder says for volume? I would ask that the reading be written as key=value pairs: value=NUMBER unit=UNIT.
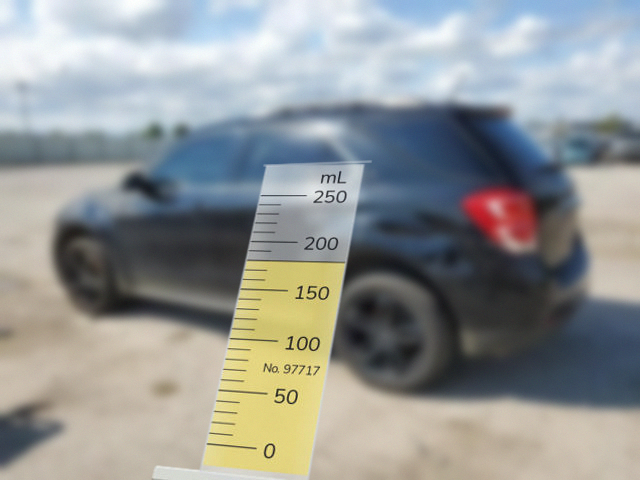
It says value=180 unit=mL
